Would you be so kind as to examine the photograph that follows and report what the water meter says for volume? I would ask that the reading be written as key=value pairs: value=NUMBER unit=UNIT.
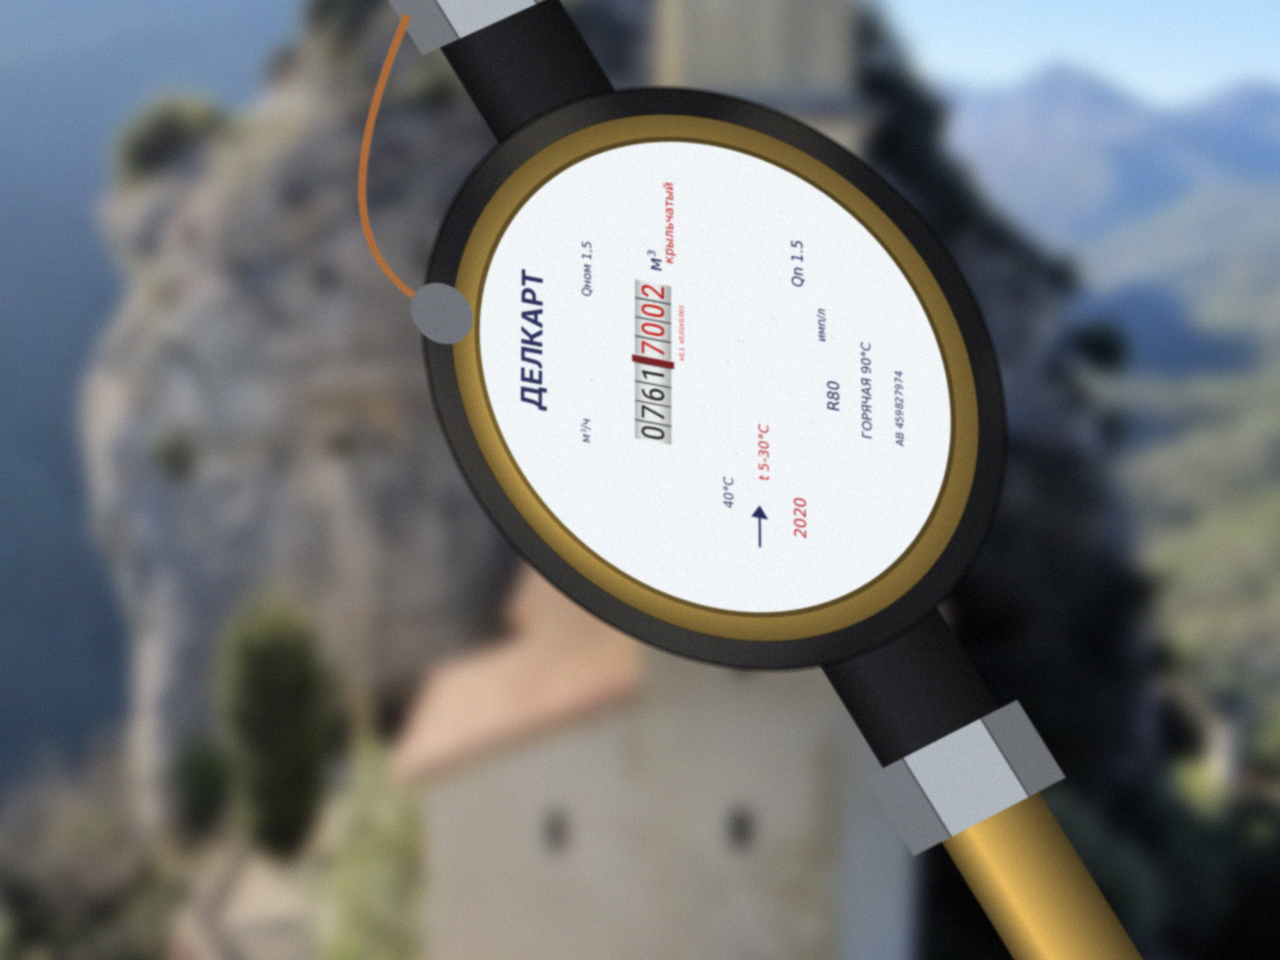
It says value=761.7002 unit=m³
